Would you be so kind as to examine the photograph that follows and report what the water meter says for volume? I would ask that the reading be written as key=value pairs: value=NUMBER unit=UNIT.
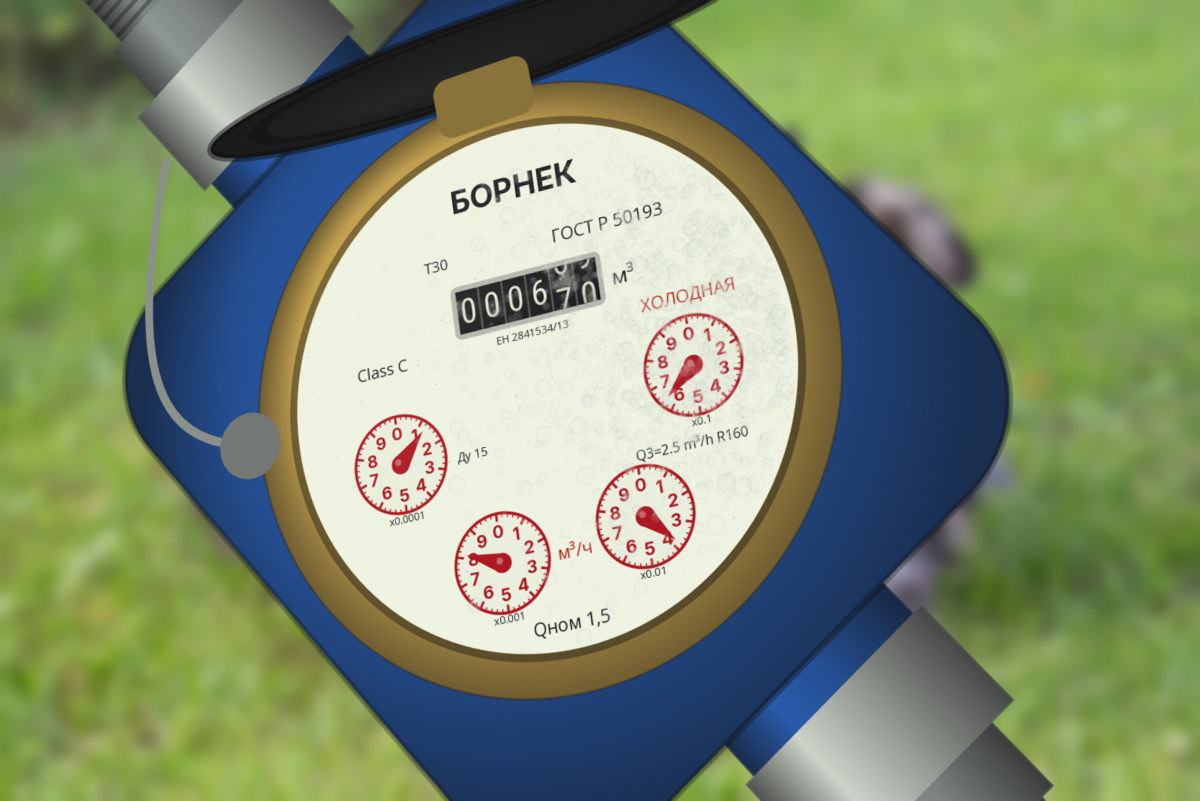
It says value=669.6381 unit=m³
